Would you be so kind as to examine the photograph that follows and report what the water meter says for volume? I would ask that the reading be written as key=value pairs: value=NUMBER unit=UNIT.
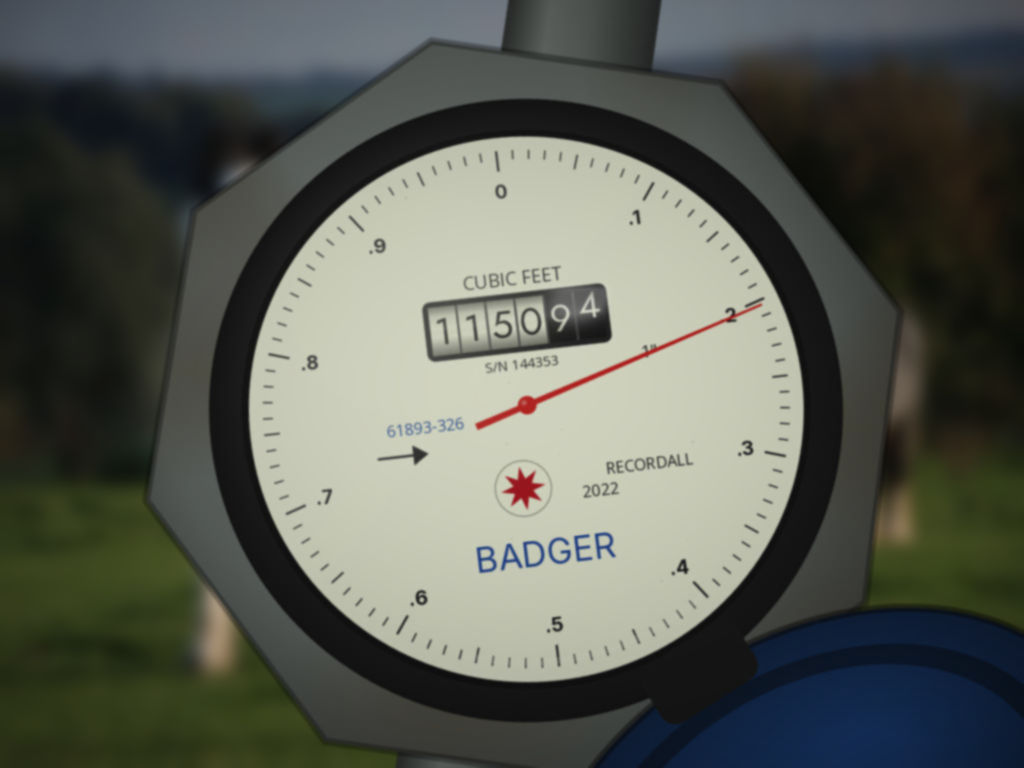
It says value=115094.20 unit=ft³
